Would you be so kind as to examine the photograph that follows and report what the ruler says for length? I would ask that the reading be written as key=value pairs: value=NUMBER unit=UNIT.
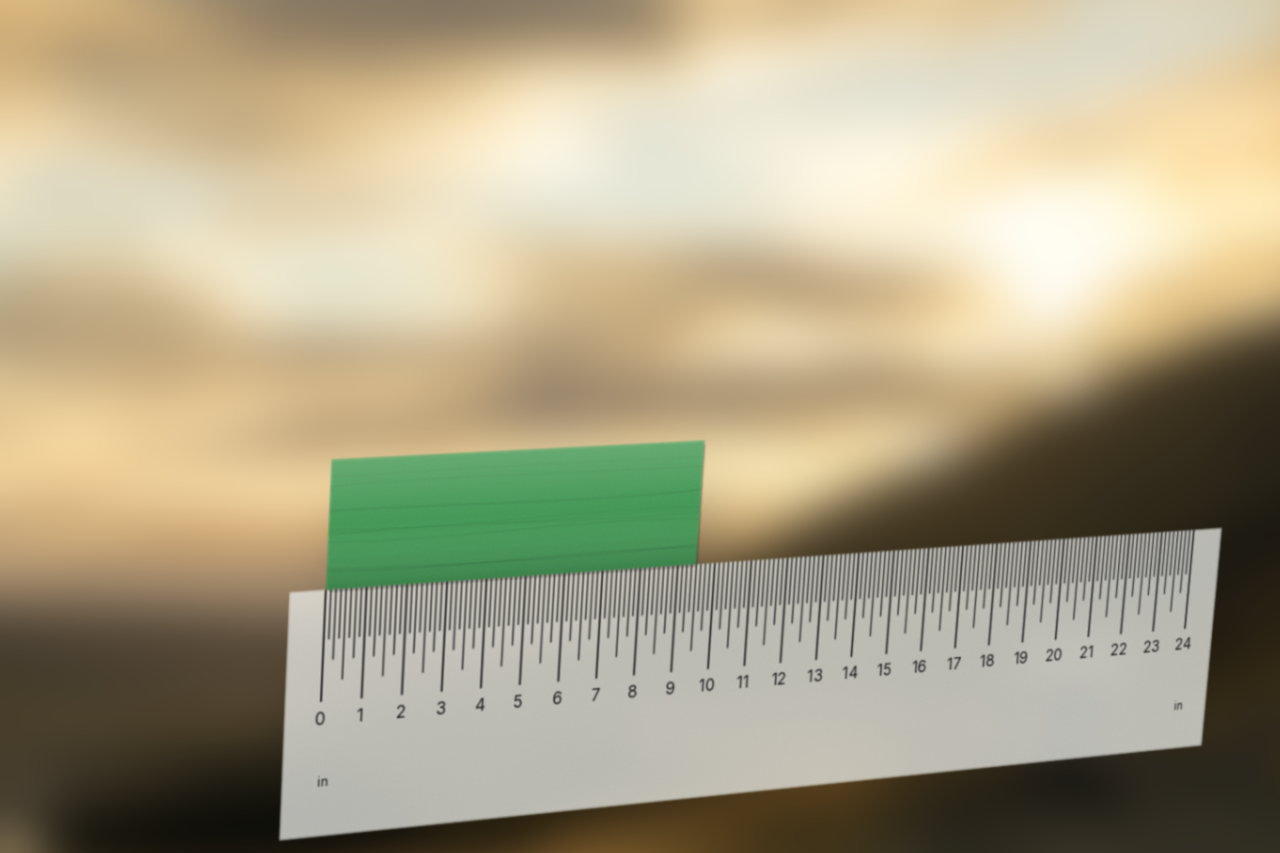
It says value=9.5 unit=in
